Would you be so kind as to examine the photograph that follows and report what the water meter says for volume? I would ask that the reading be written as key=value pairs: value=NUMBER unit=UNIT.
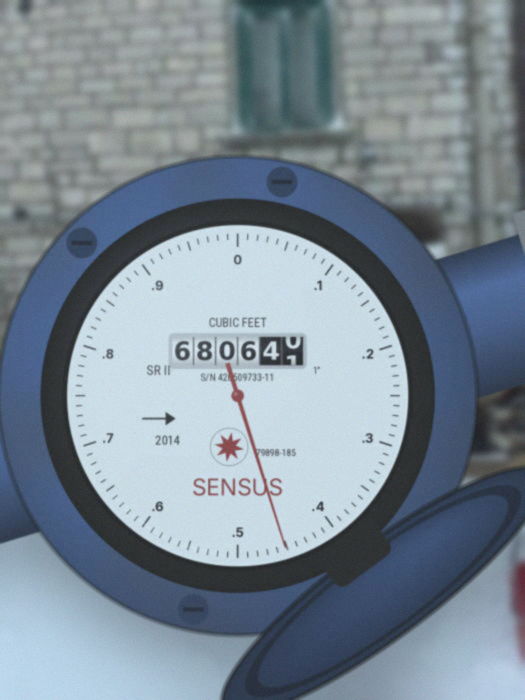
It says value=680640.45 unit=ft³
